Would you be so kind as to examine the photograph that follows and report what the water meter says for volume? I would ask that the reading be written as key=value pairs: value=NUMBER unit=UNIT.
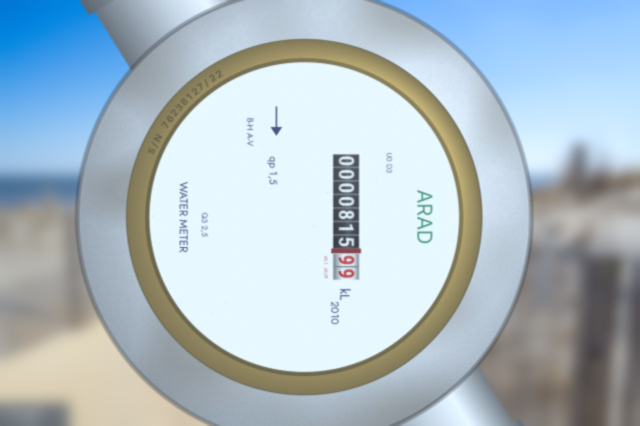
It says value=815.99 unit=kL
